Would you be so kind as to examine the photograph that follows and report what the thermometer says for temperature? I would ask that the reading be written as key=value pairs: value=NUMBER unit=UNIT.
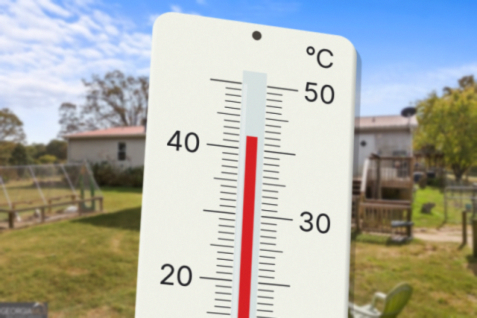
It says value=42 unit=°C
